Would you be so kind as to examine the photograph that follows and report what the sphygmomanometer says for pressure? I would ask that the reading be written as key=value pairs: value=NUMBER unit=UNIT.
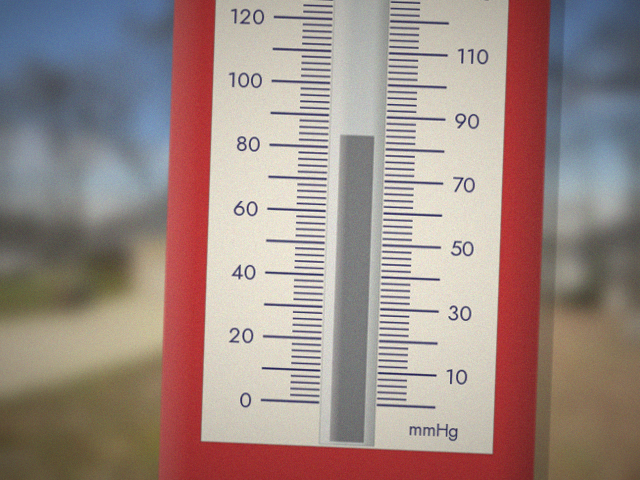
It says value=84 unit=mmHg
